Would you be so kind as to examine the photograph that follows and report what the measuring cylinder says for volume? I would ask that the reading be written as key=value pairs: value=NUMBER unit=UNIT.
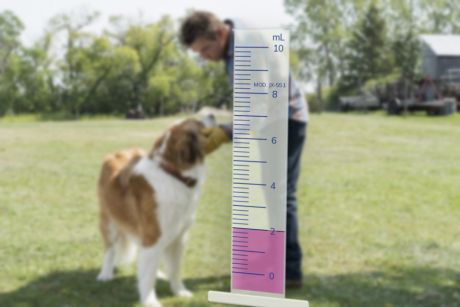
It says value=2 unit=mL
